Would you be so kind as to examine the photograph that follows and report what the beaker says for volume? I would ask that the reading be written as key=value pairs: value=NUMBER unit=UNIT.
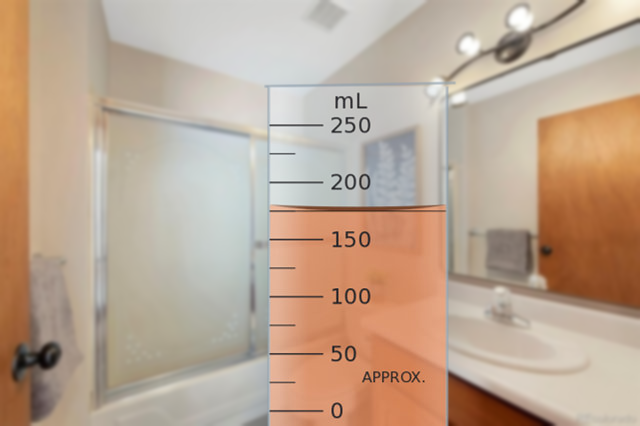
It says value=175 unit=mL
